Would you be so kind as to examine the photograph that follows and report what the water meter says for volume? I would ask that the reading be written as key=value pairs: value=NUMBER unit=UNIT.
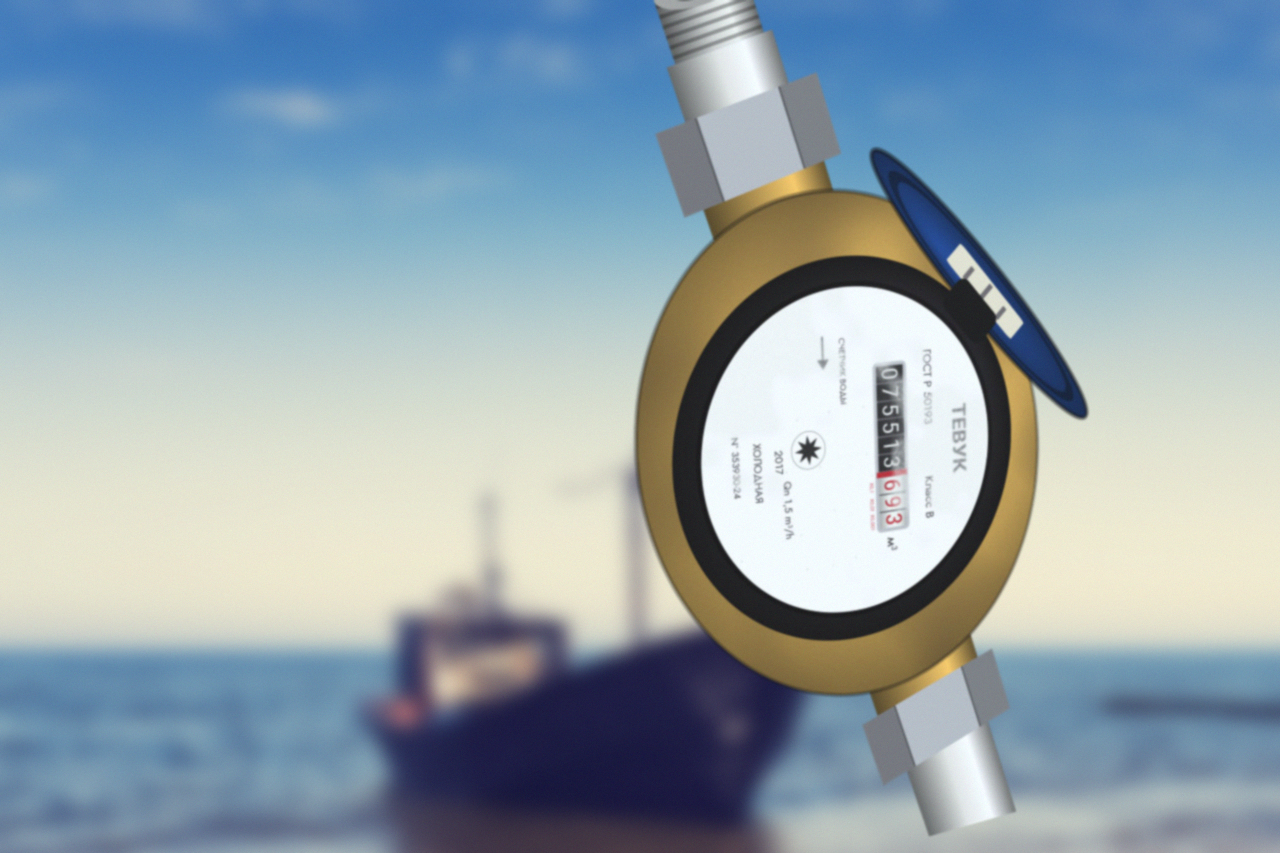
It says value=75513.693 unit=m³
